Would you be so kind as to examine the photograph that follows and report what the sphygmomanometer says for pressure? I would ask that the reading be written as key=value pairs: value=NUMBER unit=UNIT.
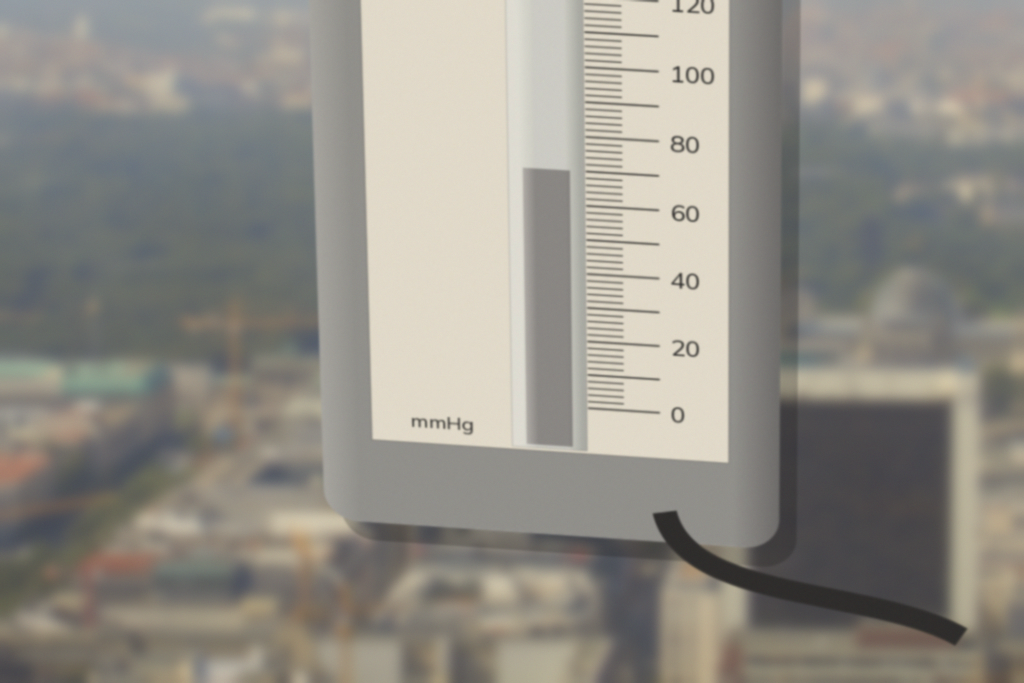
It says value=70 unit=mmHg
